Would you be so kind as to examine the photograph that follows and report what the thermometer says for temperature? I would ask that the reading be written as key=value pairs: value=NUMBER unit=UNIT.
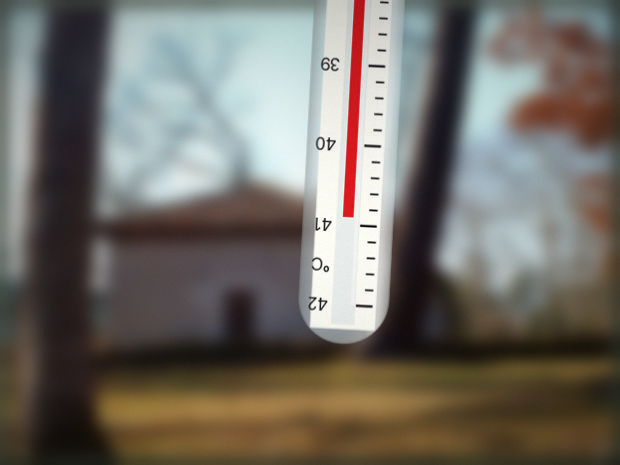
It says value=40.9 unit=°C
